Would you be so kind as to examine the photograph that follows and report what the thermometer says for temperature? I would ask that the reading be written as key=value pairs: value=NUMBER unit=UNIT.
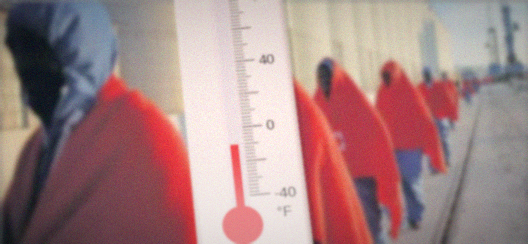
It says value=-10 unit=°F
